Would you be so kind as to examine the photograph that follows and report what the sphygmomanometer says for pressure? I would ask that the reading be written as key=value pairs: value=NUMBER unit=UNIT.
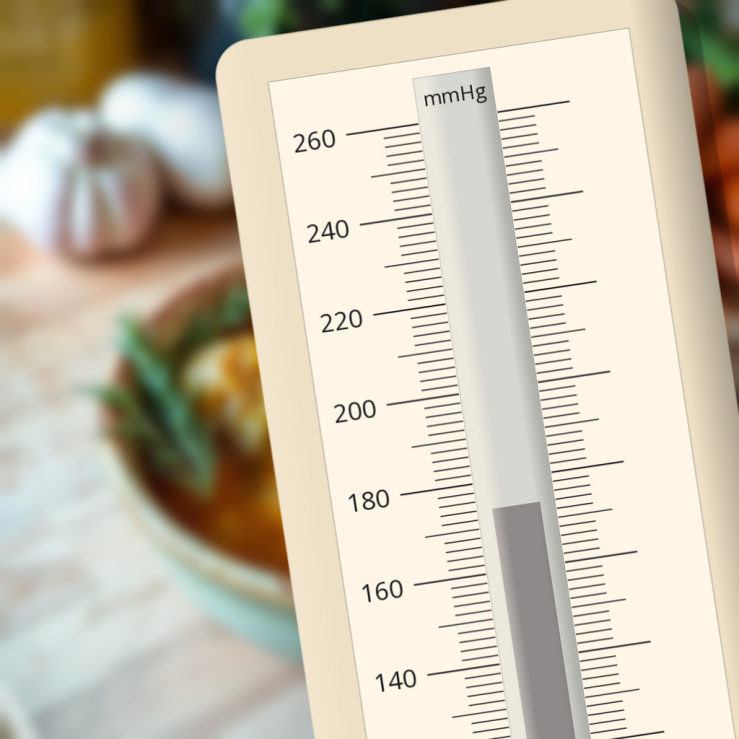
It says value=174 unit=mmHg
